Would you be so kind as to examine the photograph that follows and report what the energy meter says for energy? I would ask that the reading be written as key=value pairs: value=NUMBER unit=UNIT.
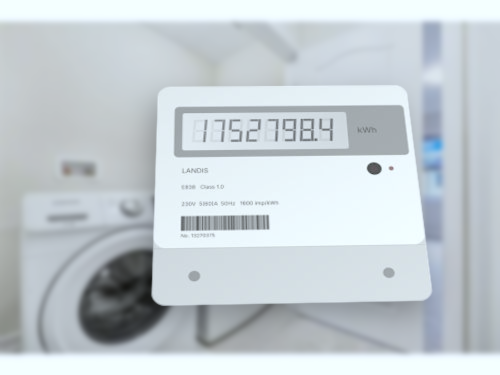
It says value=1752798.4 unit=kWh
